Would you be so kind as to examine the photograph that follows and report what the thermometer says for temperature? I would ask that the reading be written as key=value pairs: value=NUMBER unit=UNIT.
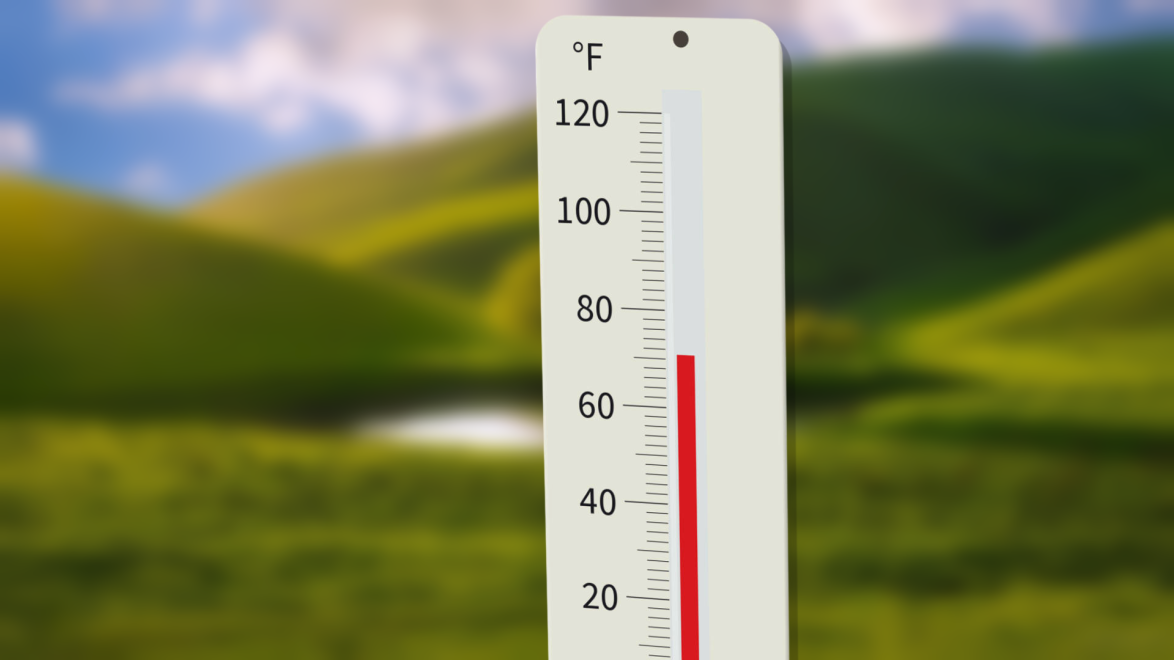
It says value=71 unit=°F
